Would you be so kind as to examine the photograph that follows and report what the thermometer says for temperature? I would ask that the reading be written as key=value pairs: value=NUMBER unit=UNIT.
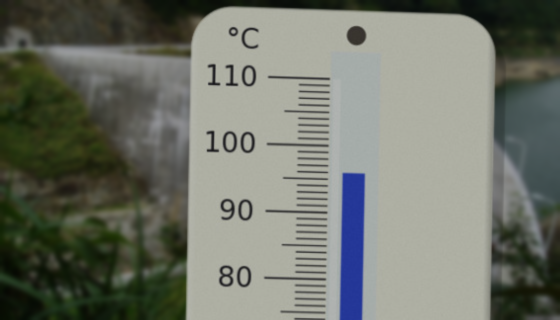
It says value=96 unit=°C
